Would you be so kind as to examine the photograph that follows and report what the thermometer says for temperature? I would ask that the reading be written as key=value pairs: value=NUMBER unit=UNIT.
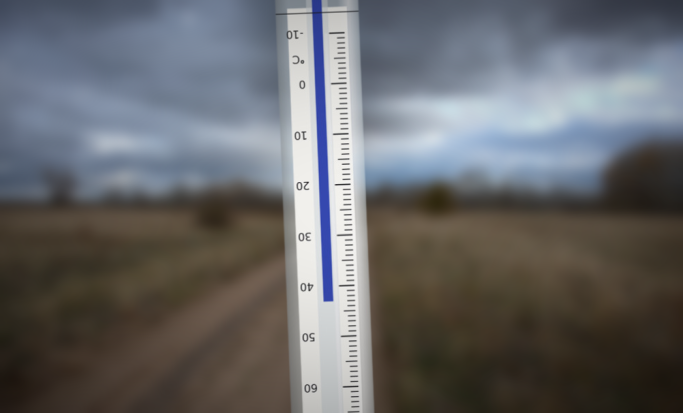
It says value=43 unit=°C
